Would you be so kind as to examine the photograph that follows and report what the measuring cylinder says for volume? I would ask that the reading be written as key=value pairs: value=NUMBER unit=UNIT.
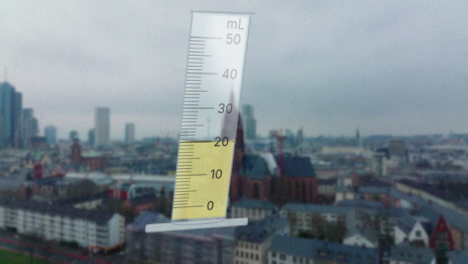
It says value=20 unit=mL
